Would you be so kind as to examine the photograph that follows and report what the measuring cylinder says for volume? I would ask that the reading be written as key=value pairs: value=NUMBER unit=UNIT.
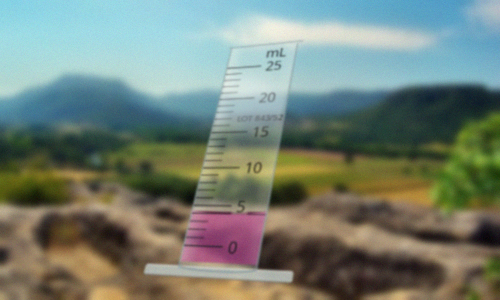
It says value=4 unit=mL
